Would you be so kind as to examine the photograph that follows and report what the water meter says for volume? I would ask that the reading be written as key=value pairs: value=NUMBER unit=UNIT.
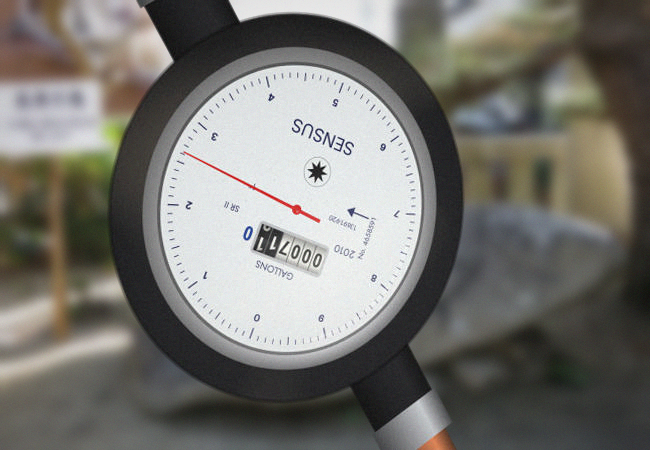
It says value=7112.6 unit=gal
